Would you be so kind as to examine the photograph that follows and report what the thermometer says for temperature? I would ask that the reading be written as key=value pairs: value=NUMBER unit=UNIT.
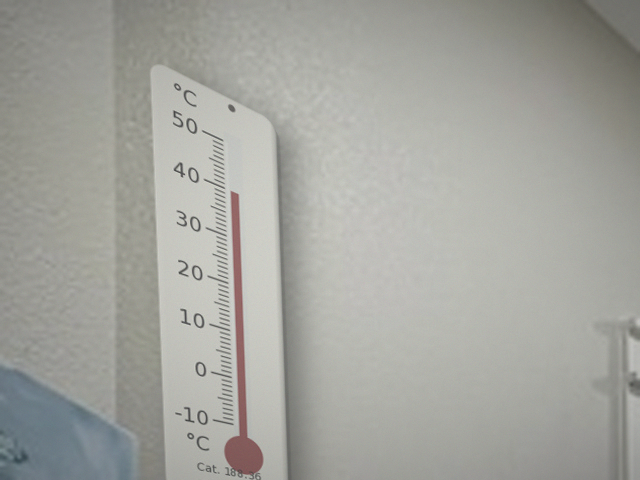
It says value=40 unit=°C
